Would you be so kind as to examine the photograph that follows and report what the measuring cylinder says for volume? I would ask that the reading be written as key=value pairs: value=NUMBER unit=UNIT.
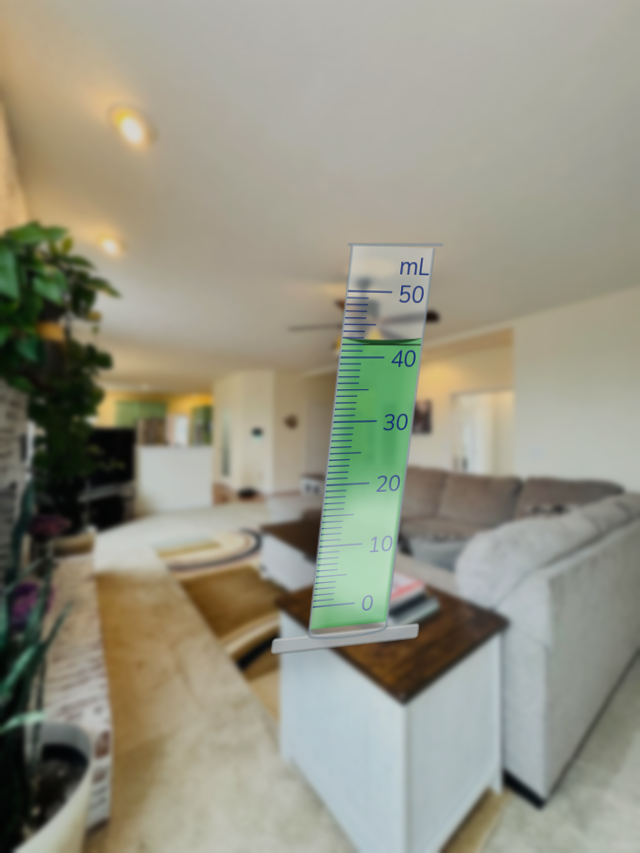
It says value=42 unit=mL
